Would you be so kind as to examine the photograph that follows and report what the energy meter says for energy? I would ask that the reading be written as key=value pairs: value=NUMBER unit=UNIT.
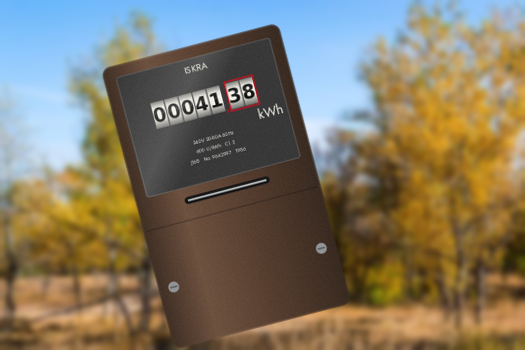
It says value=41.38 unit=kWh
